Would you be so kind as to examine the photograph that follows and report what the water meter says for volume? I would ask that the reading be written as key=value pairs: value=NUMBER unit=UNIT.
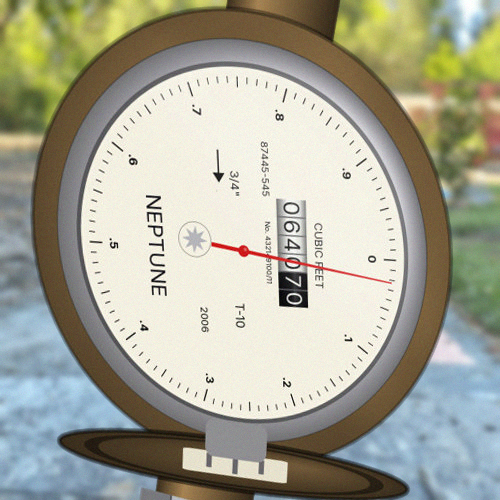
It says value=64070.02 unit=ft³
